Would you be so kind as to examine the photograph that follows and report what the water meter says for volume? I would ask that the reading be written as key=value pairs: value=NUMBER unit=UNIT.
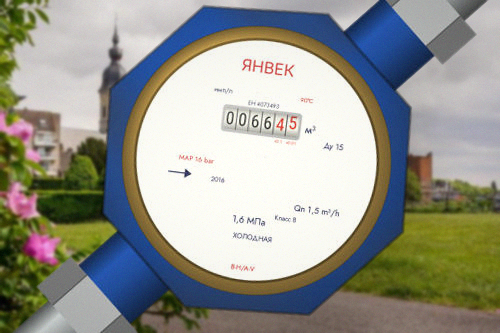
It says value=66.45 unit=m³
